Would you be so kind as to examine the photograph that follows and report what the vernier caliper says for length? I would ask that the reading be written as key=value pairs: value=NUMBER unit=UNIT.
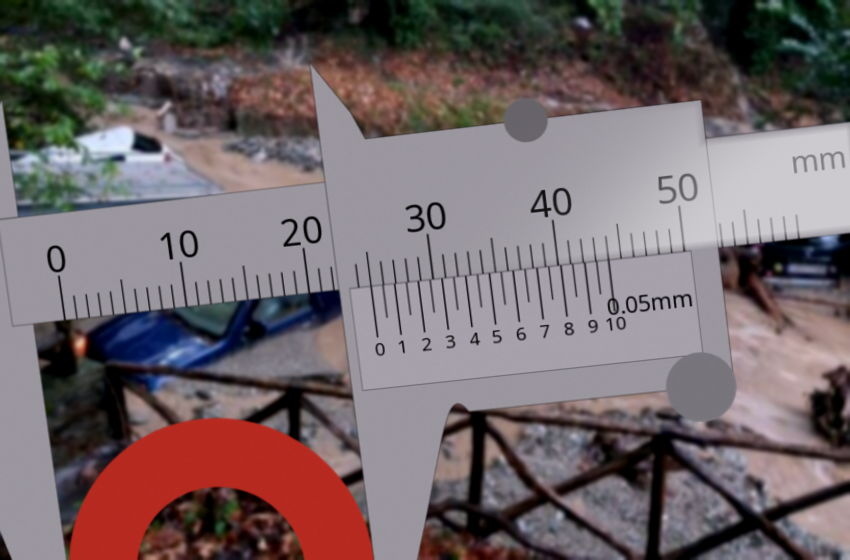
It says value=25.0 unit=mm
